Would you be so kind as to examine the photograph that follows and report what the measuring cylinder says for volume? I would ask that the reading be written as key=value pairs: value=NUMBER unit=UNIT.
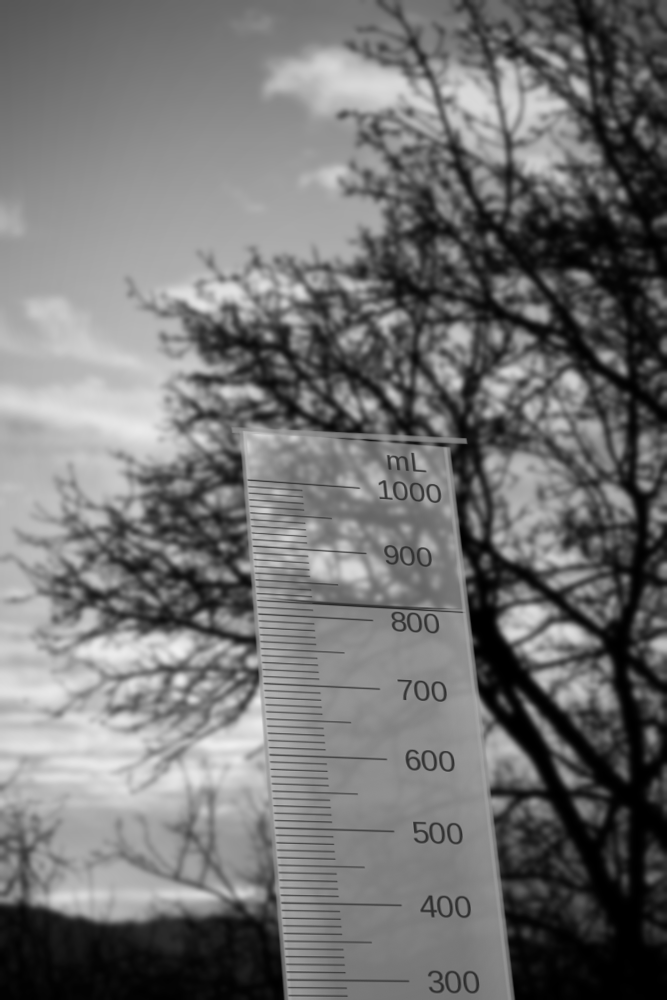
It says value=820 unit=mL
